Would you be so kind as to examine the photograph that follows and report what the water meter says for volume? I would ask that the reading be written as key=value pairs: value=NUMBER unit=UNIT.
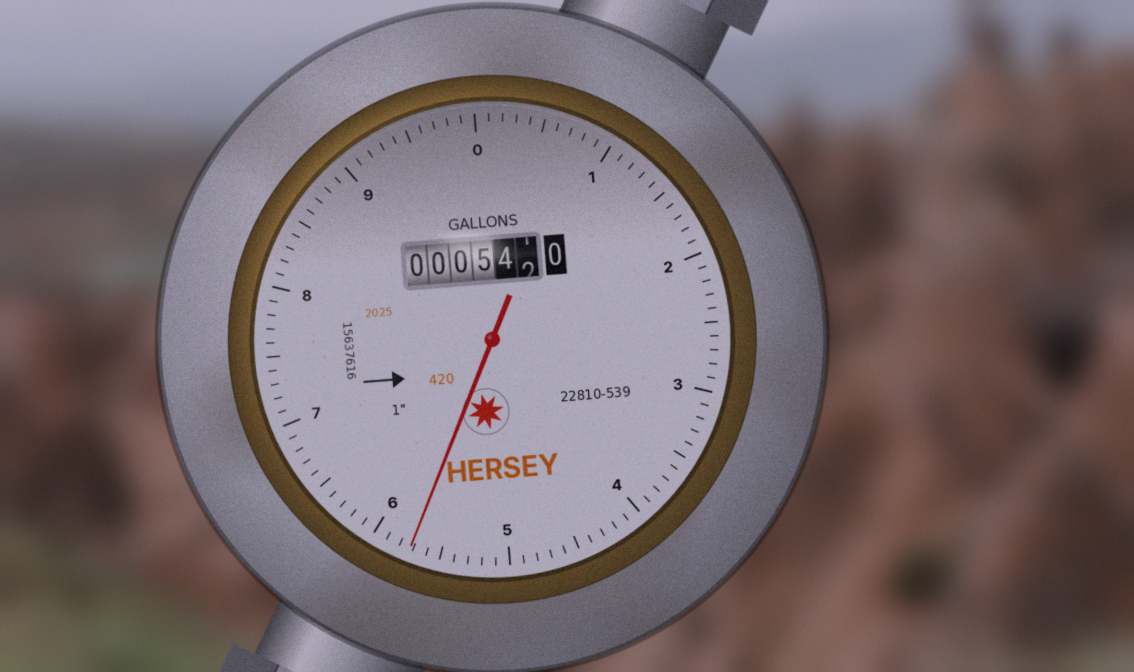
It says value=5415.7 unit=gal
